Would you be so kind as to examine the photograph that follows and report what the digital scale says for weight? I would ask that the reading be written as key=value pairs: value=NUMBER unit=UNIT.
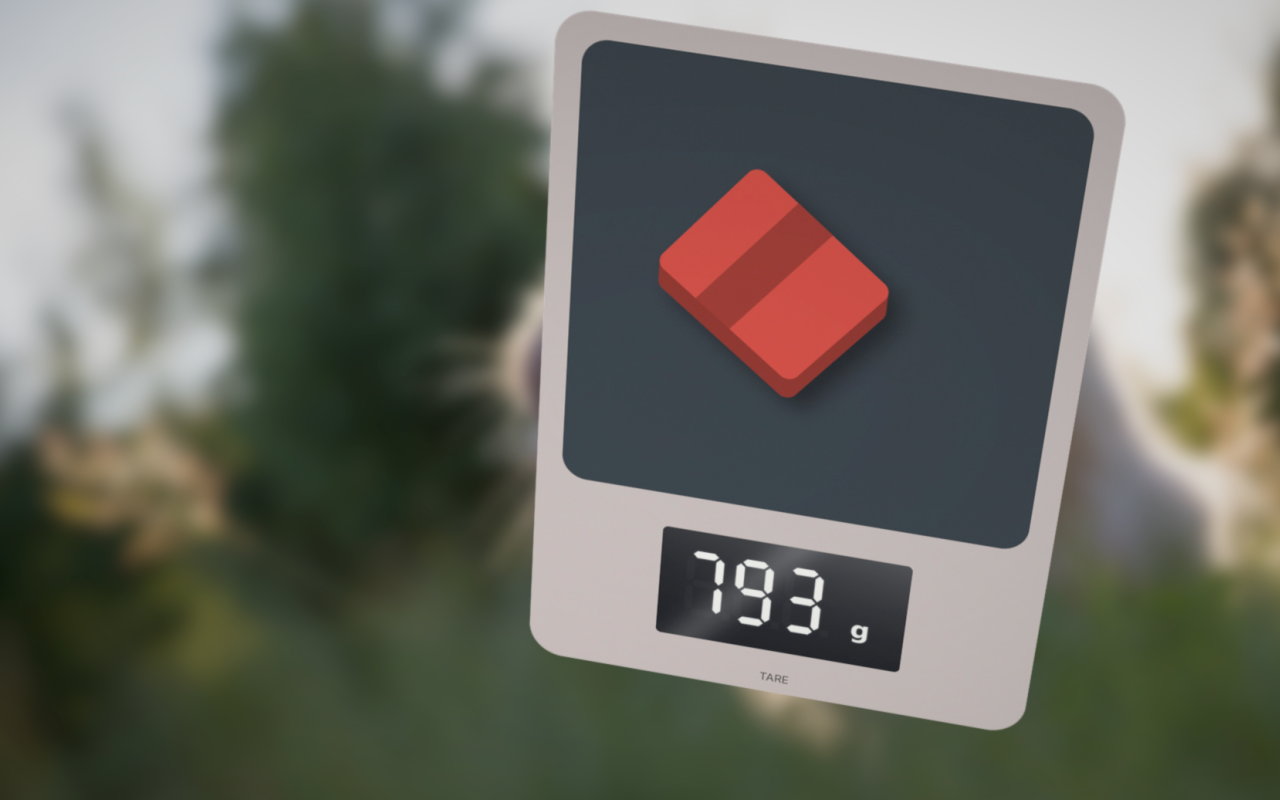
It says value=793 unit=g
